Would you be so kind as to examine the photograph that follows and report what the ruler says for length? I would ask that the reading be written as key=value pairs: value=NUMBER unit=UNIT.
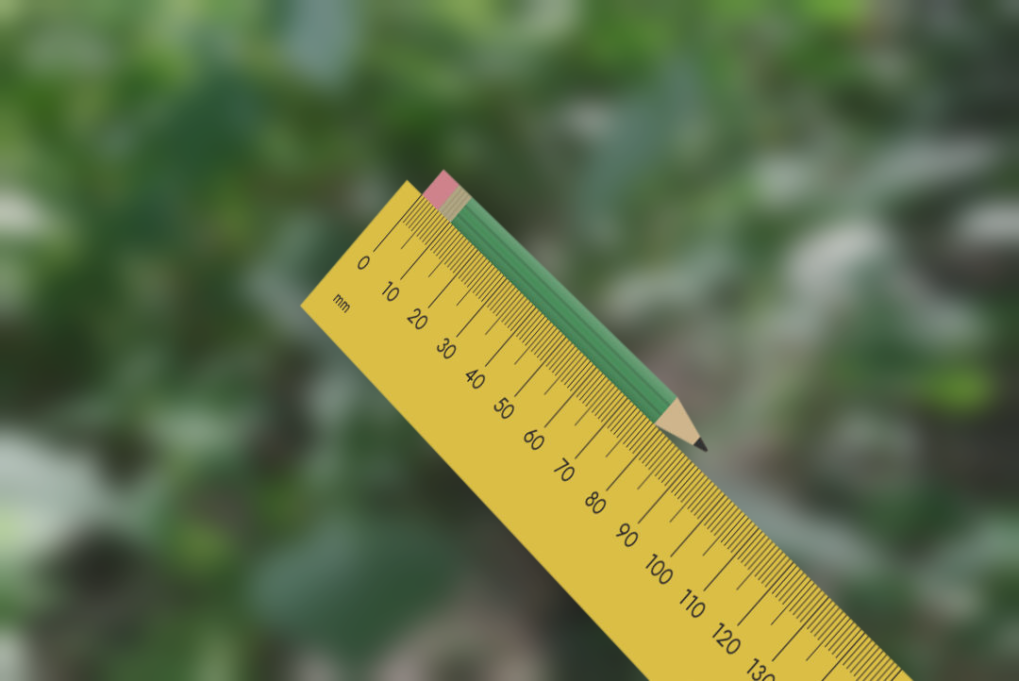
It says value=91 unit=mm
